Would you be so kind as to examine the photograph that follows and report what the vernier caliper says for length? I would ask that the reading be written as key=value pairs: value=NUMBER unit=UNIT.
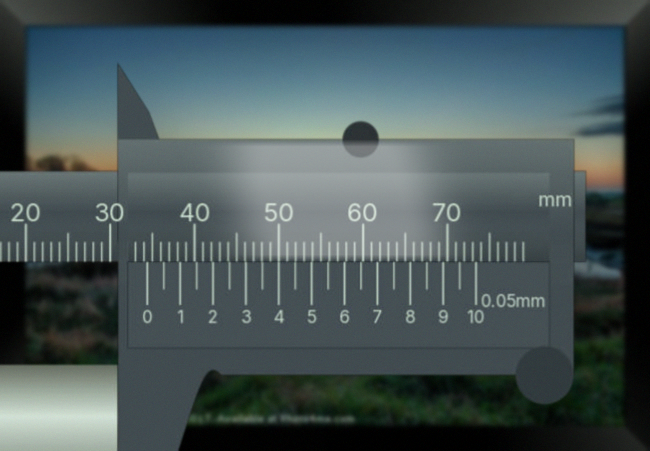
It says value=34.4 unit=mm
